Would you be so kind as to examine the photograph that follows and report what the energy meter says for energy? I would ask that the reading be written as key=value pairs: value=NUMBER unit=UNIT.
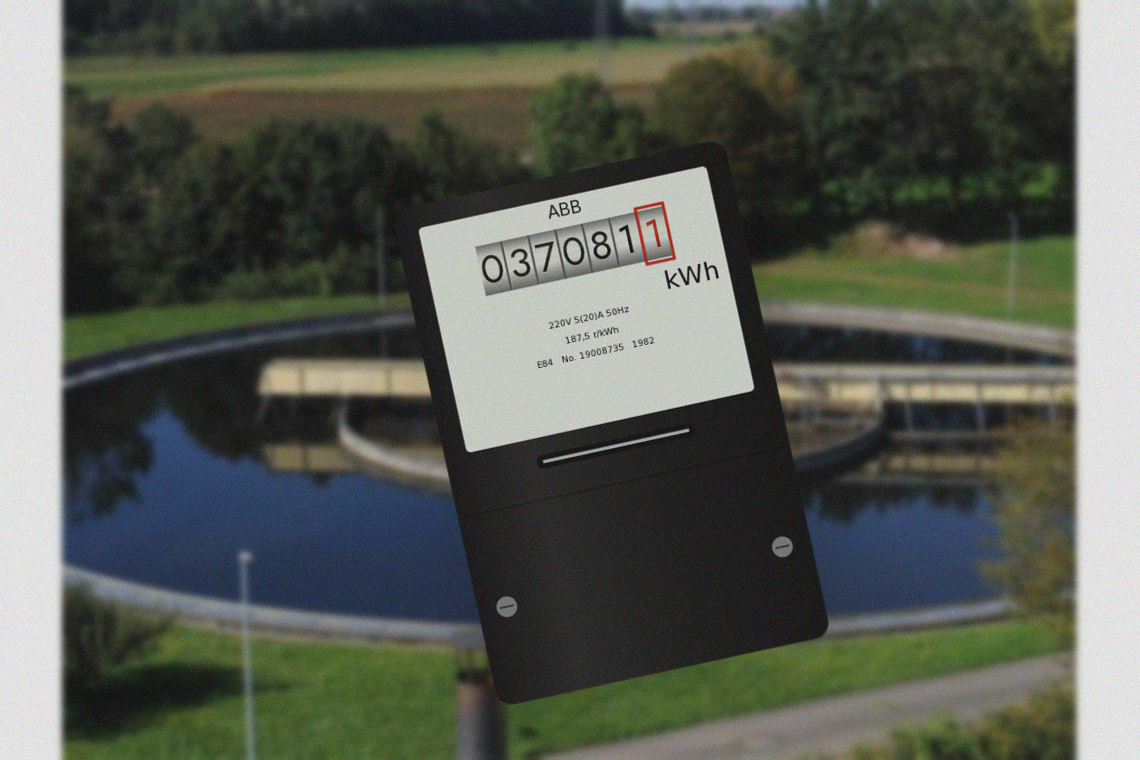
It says value=37081.1 unit=kWh
